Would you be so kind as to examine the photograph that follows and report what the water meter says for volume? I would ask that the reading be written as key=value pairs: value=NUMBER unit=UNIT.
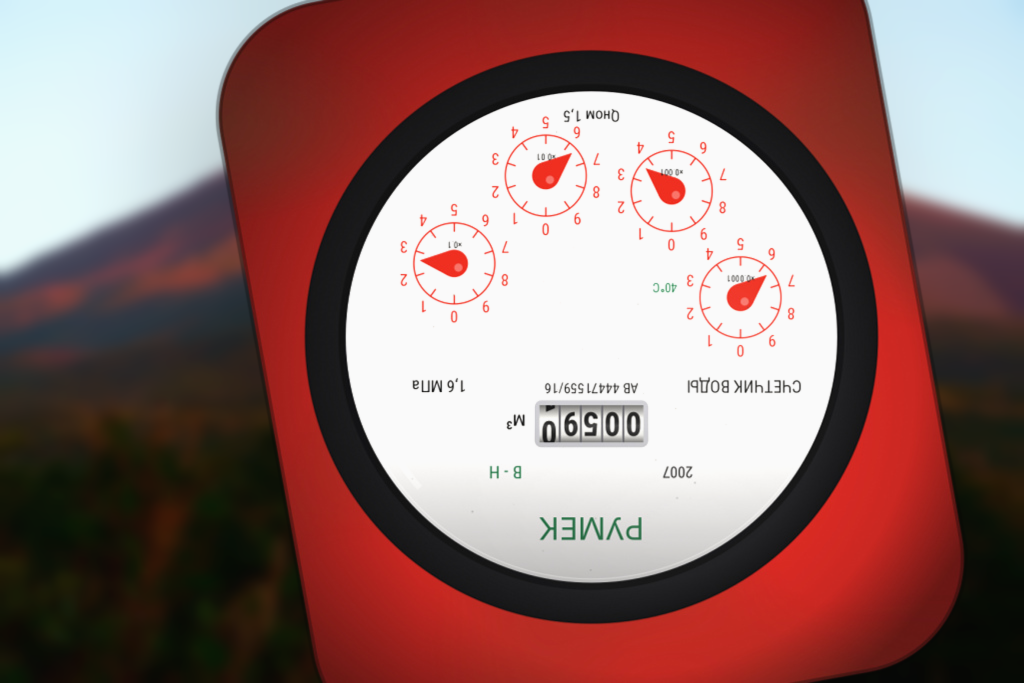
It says value=590.2636 unit=m³
